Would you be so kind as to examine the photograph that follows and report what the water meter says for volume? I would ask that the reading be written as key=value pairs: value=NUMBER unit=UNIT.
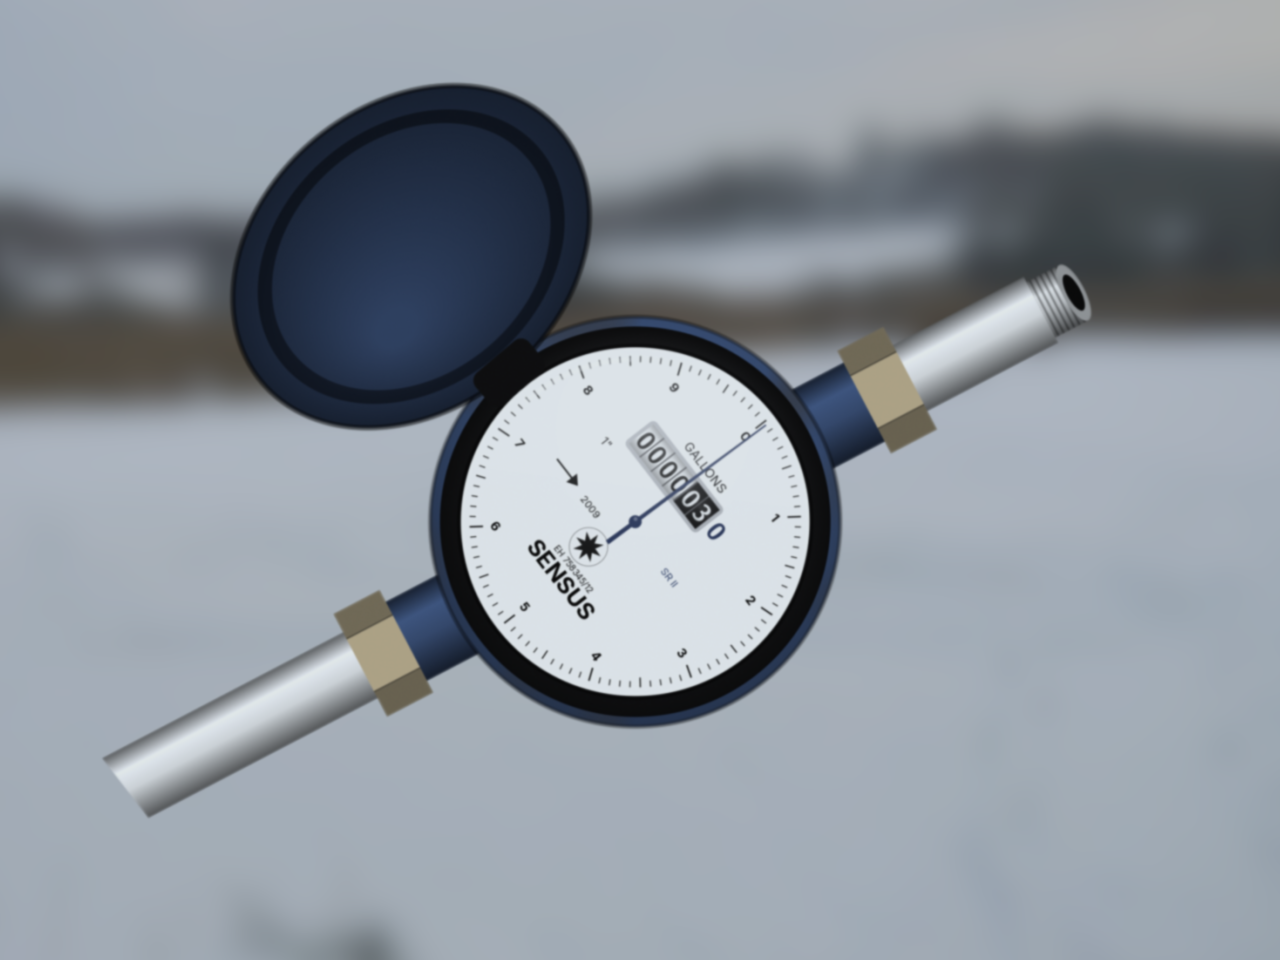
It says value=30.0 unit=gal
